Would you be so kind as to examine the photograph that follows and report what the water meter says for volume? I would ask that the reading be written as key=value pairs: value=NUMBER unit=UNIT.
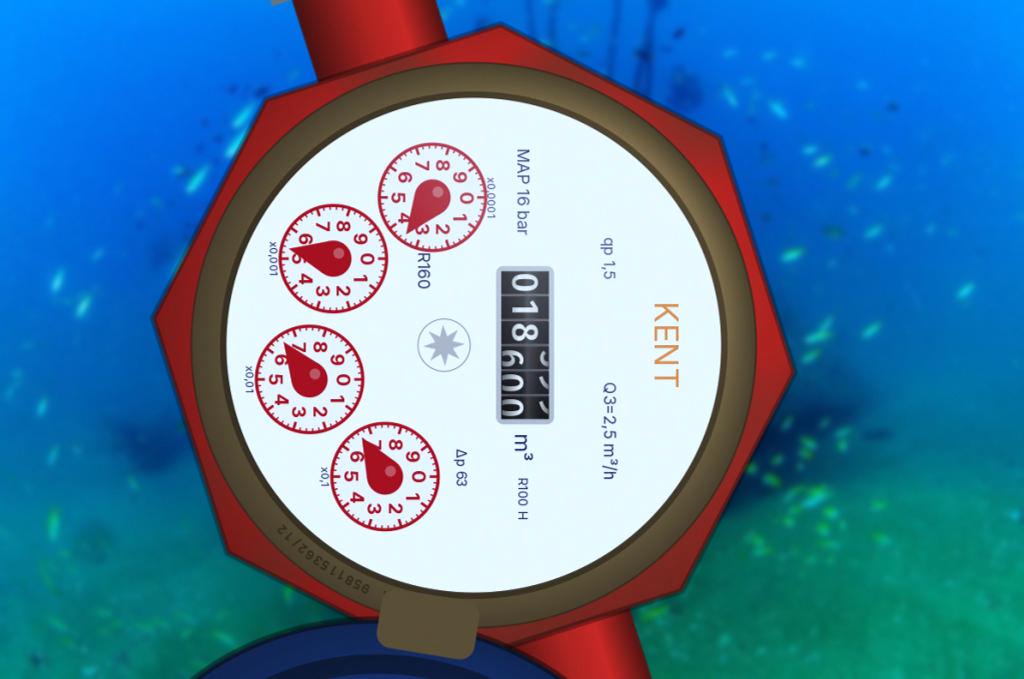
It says value=18599.6653 unit=m³
